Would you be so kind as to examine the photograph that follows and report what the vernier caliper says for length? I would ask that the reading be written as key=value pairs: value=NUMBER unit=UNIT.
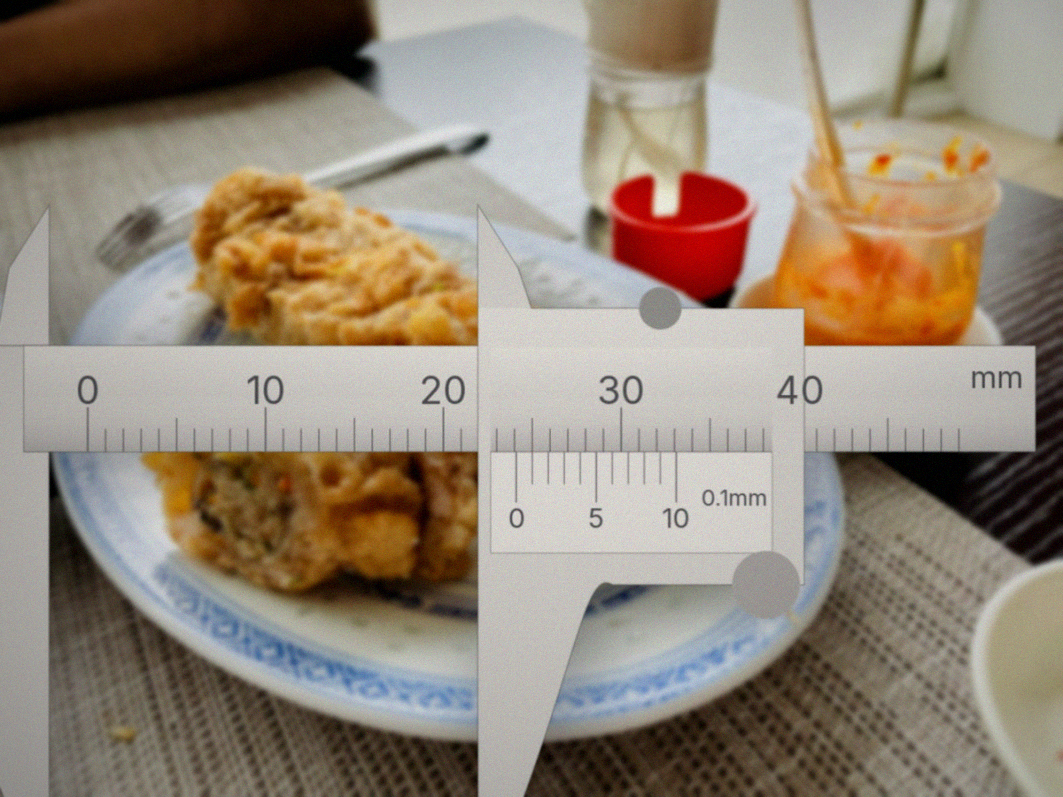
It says value=24.1 unit=mm
